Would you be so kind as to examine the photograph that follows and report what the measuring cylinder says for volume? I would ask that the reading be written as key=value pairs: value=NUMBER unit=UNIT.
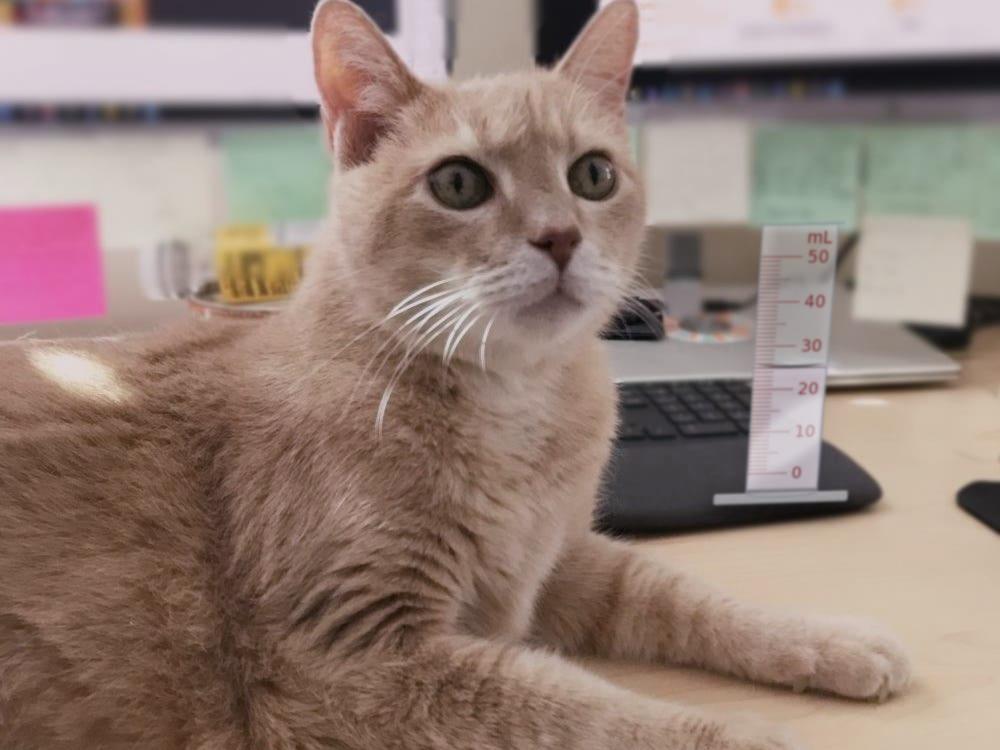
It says value=25 unit=mL
